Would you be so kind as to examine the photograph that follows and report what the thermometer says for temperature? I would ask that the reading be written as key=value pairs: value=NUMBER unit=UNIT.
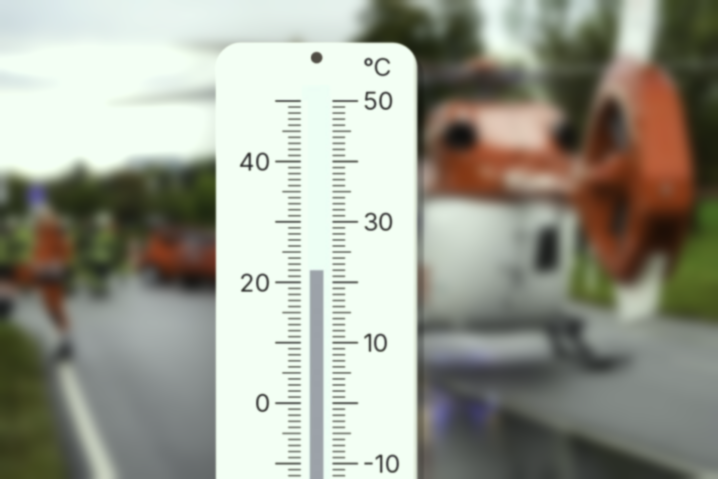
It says value=22 unit=°C
